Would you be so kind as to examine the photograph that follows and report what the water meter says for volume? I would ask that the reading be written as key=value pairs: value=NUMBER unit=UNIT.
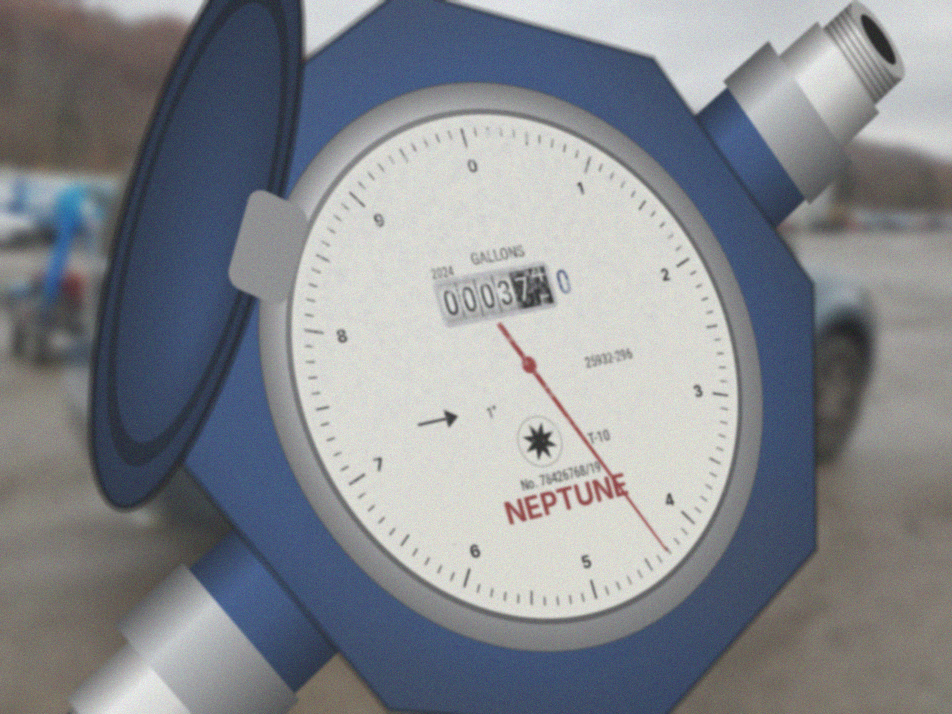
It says value=3744.3 unit=gal
